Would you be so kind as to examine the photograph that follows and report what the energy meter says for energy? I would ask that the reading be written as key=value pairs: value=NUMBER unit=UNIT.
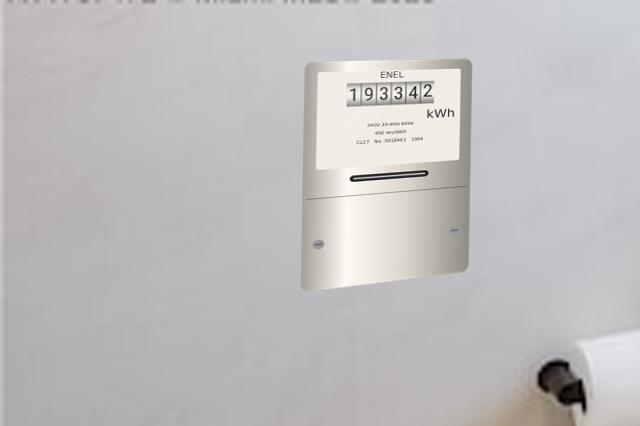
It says value=193342 unit=kWh
